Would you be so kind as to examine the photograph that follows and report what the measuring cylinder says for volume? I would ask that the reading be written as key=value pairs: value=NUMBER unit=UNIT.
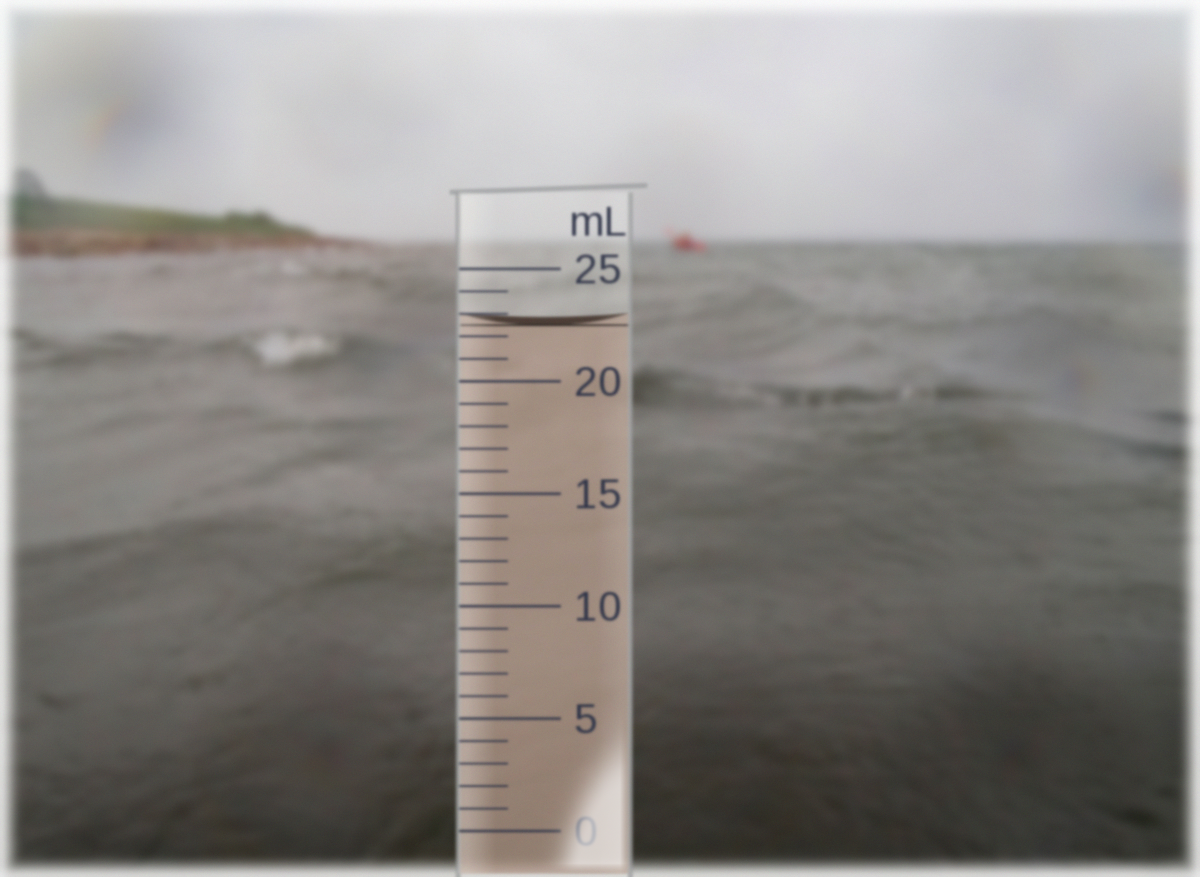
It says value=22.5 unit=mL
